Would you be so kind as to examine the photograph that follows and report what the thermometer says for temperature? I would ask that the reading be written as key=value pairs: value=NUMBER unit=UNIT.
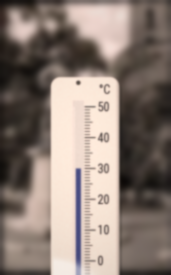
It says value=30 unit=°C
